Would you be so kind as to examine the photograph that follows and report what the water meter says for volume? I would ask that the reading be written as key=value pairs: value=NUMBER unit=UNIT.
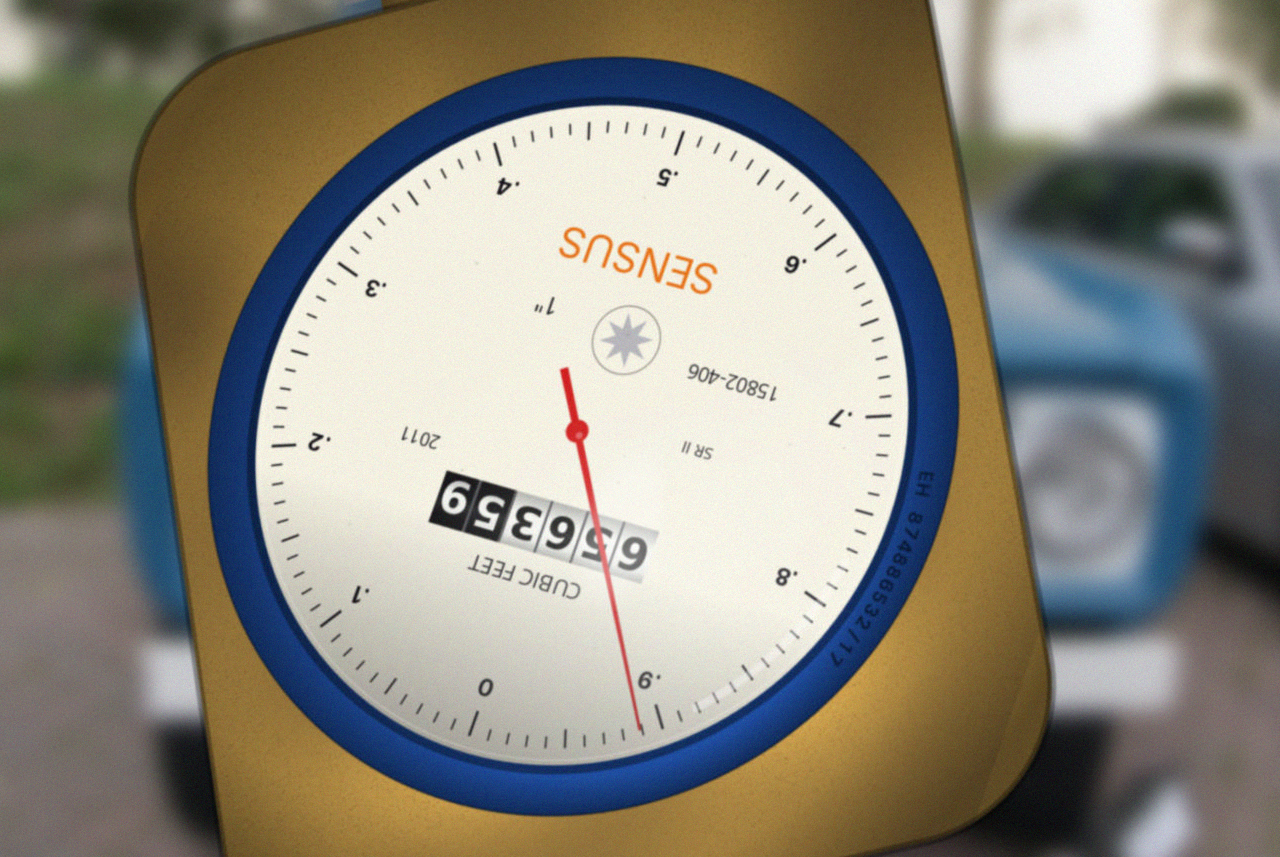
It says value=656358.91 unit=ft³
